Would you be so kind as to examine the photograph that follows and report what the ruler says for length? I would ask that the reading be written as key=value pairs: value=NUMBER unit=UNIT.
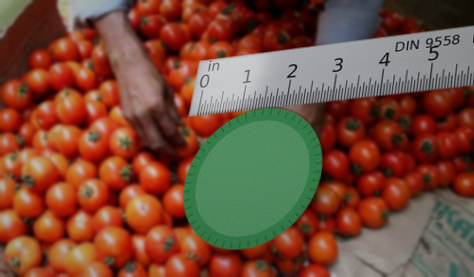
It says value=3 unit=in
